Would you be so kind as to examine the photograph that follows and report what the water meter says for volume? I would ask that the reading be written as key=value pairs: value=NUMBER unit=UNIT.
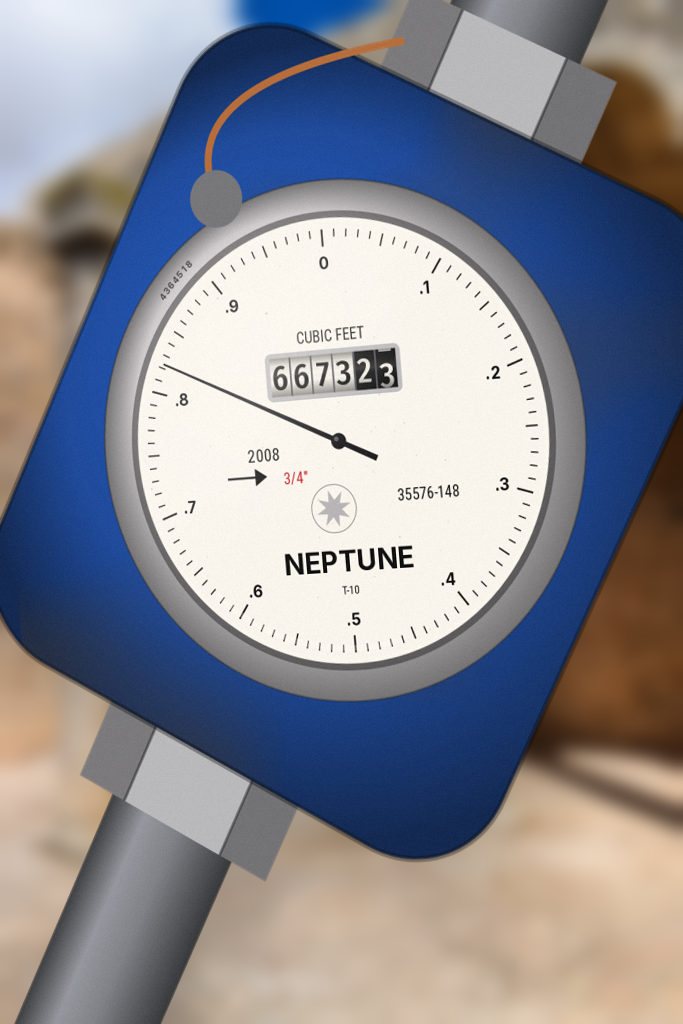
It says value=667322.82 unit=ft³
